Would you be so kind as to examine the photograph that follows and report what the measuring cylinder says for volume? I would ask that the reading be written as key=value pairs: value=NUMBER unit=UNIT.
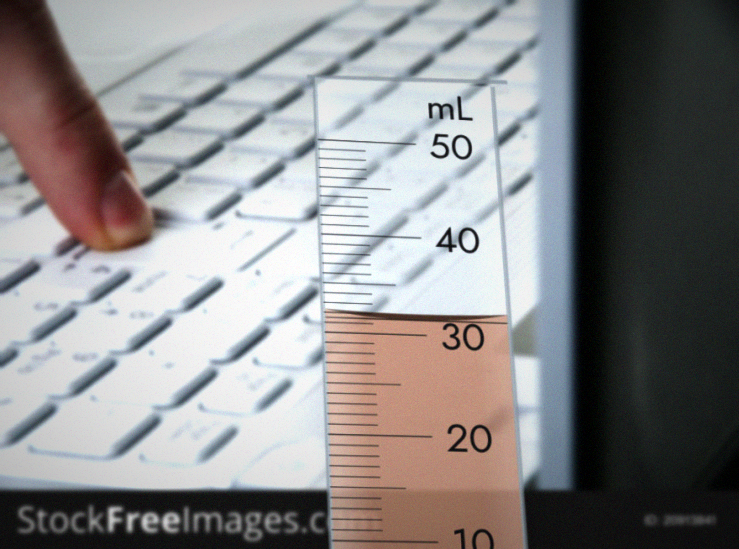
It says value=31.5 unit=mL
